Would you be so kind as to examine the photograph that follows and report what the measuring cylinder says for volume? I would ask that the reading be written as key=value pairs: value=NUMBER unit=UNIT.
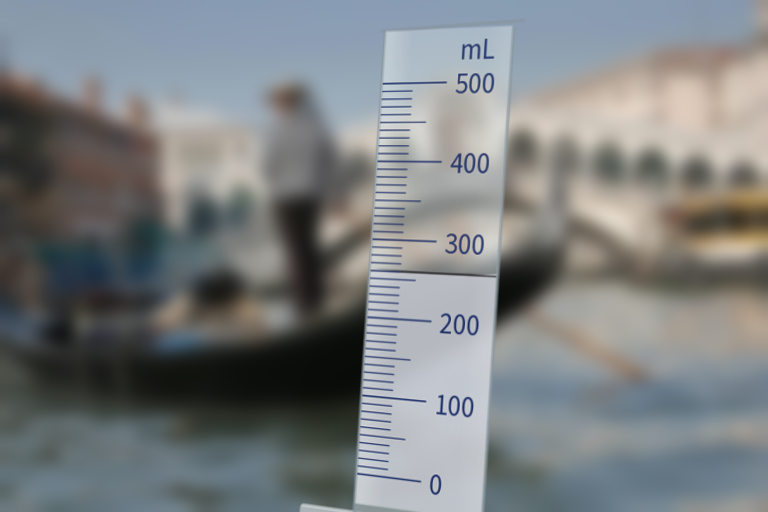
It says value=260 unit=mL
